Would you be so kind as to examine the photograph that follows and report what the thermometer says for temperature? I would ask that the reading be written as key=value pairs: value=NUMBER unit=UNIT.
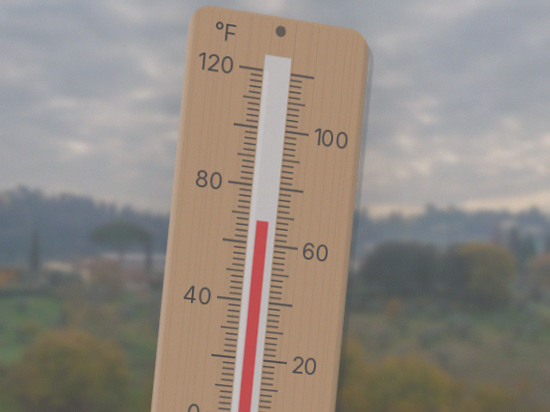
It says value=68 unit=°F
